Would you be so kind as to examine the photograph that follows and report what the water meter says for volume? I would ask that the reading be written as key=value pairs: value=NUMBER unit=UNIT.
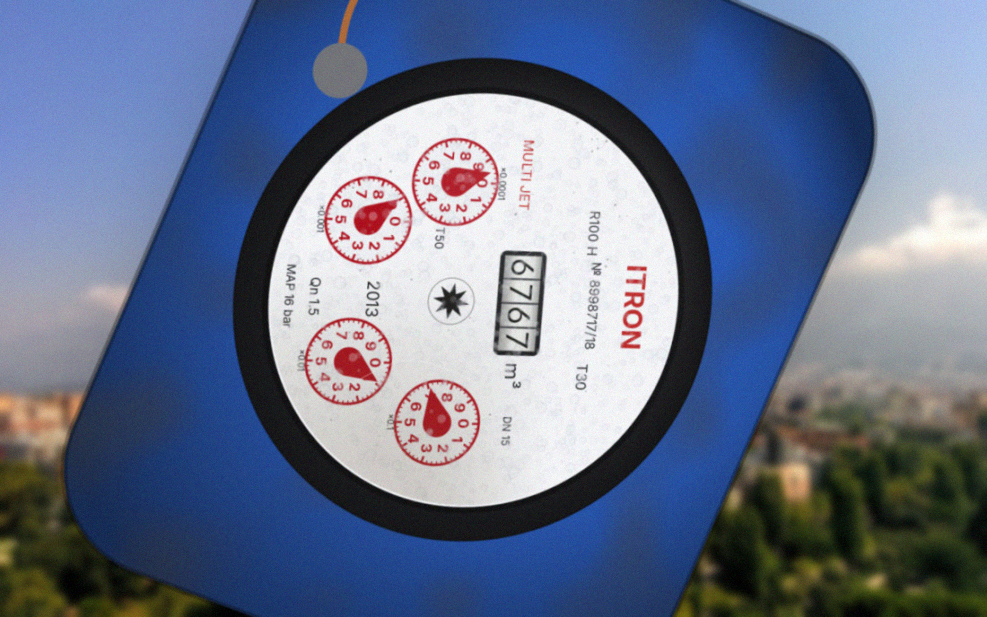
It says value=6767.7089 unit=m³
